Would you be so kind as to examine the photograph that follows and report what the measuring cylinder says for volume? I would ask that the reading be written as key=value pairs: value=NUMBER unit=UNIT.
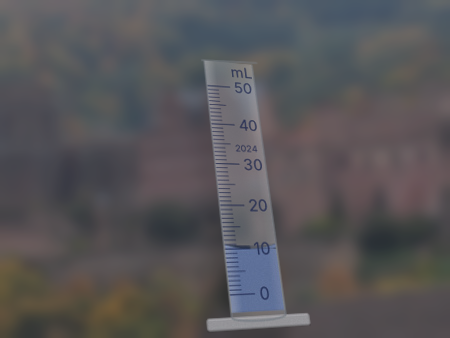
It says value=10 unit=mL
